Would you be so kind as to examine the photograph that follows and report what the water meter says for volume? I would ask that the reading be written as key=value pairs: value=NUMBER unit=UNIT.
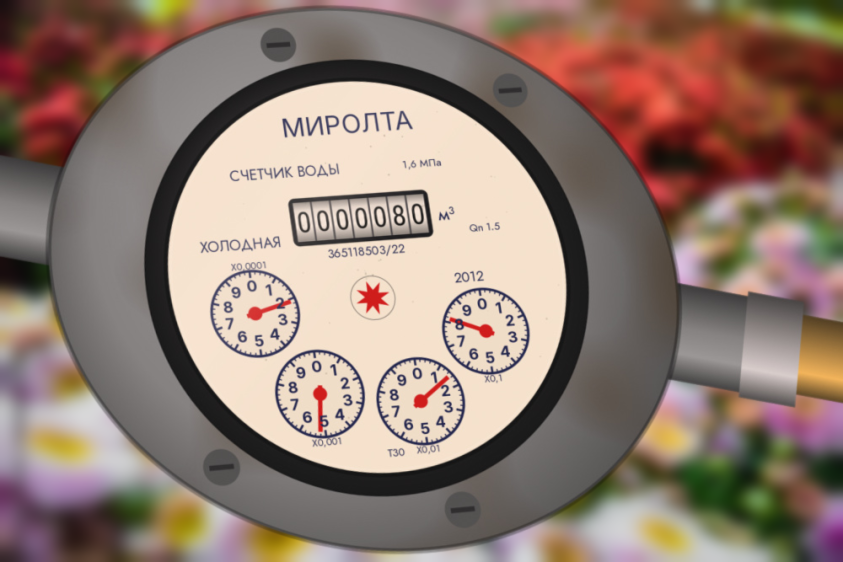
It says value=80.8152 unit=m³
